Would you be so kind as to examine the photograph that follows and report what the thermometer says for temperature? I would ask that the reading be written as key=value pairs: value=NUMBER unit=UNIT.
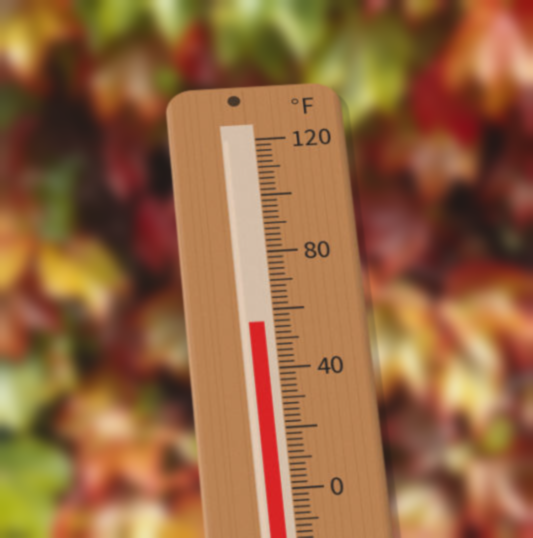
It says value=56 unit=°F
